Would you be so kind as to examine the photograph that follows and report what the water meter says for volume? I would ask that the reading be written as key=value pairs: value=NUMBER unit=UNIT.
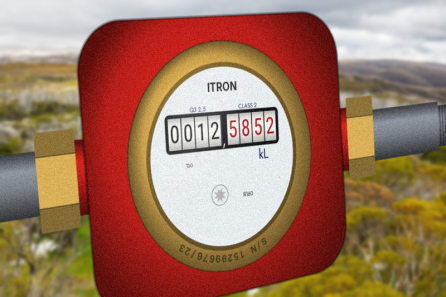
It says value=12.5852 unit=kL
